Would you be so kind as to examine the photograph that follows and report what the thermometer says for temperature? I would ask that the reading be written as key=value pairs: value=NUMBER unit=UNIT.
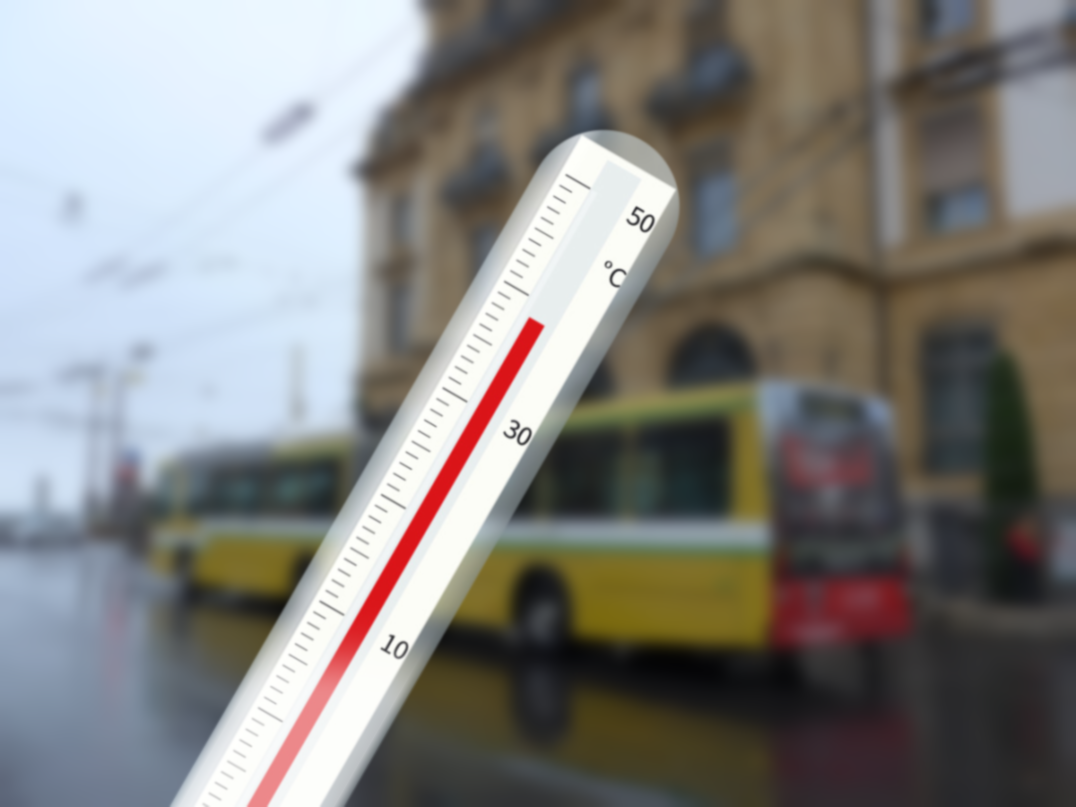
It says value=38.5 unit=°C
